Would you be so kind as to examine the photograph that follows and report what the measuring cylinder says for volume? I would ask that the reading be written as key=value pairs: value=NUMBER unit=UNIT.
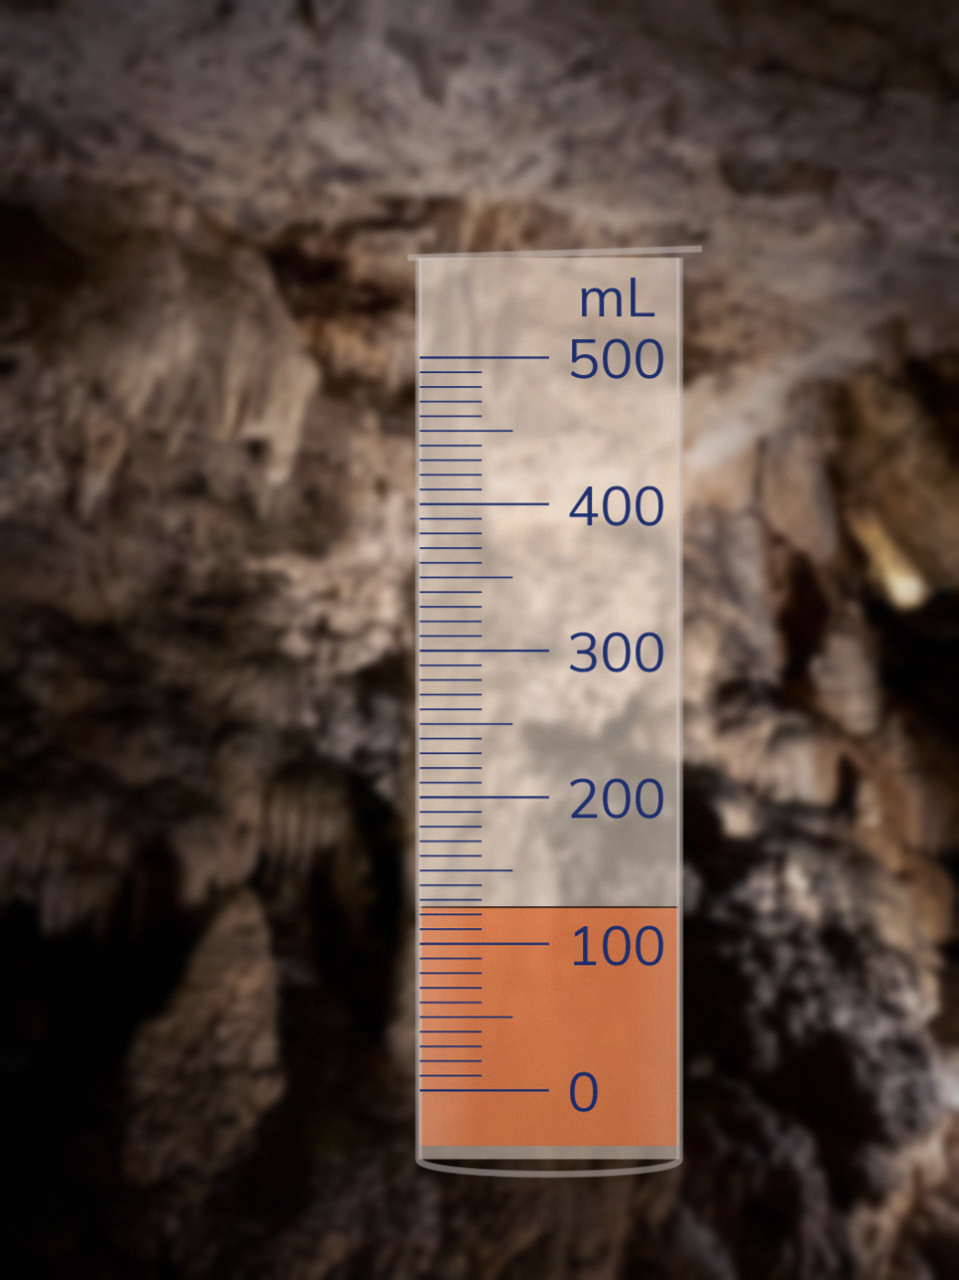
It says value=125 unit=mL
